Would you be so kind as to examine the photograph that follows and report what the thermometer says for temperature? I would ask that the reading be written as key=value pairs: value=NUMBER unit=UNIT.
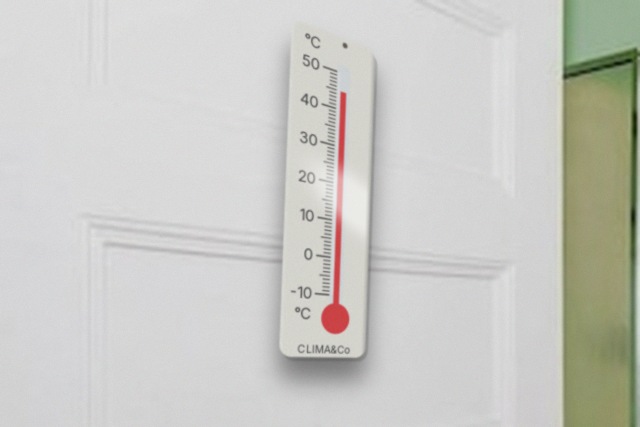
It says value=45 unit=°C
